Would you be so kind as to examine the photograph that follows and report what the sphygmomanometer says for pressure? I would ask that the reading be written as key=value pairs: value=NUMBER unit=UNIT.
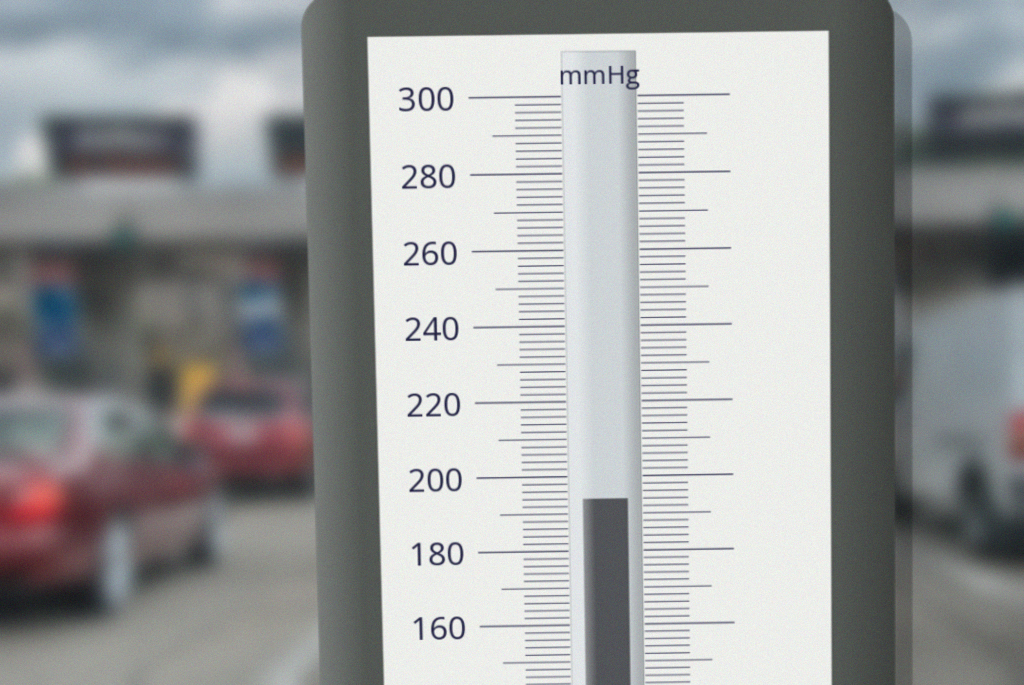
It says value=194 unit=mmHg
